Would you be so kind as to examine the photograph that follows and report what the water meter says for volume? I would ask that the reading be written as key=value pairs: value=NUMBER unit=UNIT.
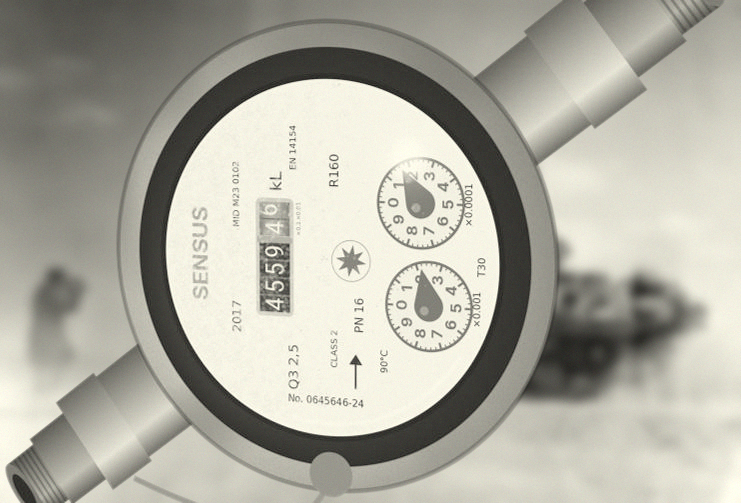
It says value=4559.4621 unit=kL
